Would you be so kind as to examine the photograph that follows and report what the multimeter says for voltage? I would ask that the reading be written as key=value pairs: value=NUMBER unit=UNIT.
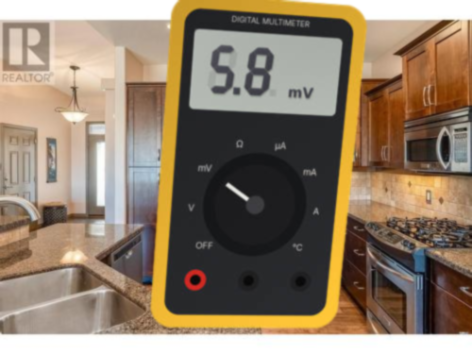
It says value=5.8 unit=mV
